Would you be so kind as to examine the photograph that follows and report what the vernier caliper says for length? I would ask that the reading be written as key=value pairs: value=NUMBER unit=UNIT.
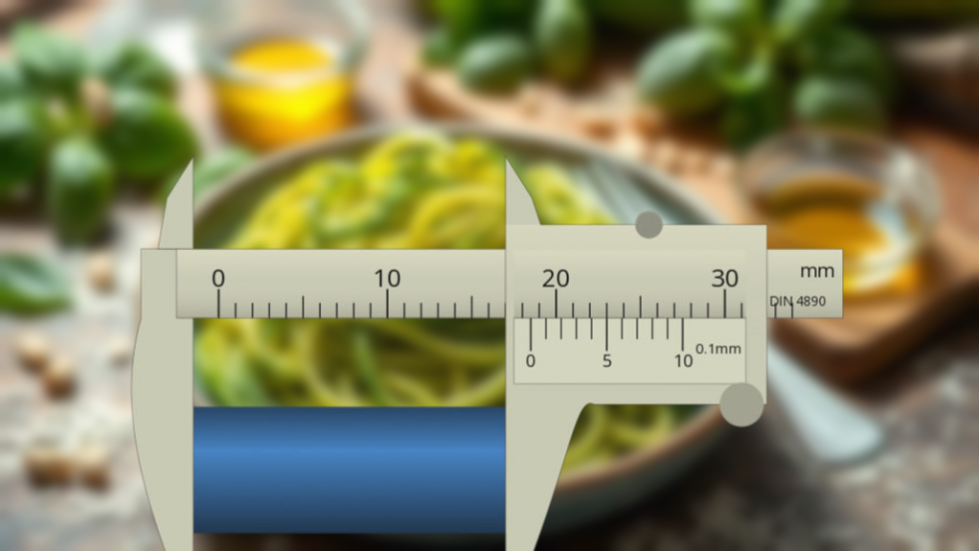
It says value=18.5 unit=mm
